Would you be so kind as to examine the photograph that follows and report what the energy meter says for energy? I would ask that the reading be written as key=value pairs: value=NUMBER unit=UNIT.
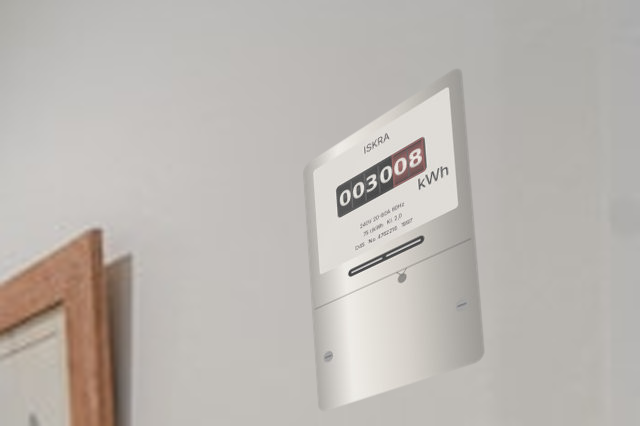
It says value=30.08 unit=kWh
